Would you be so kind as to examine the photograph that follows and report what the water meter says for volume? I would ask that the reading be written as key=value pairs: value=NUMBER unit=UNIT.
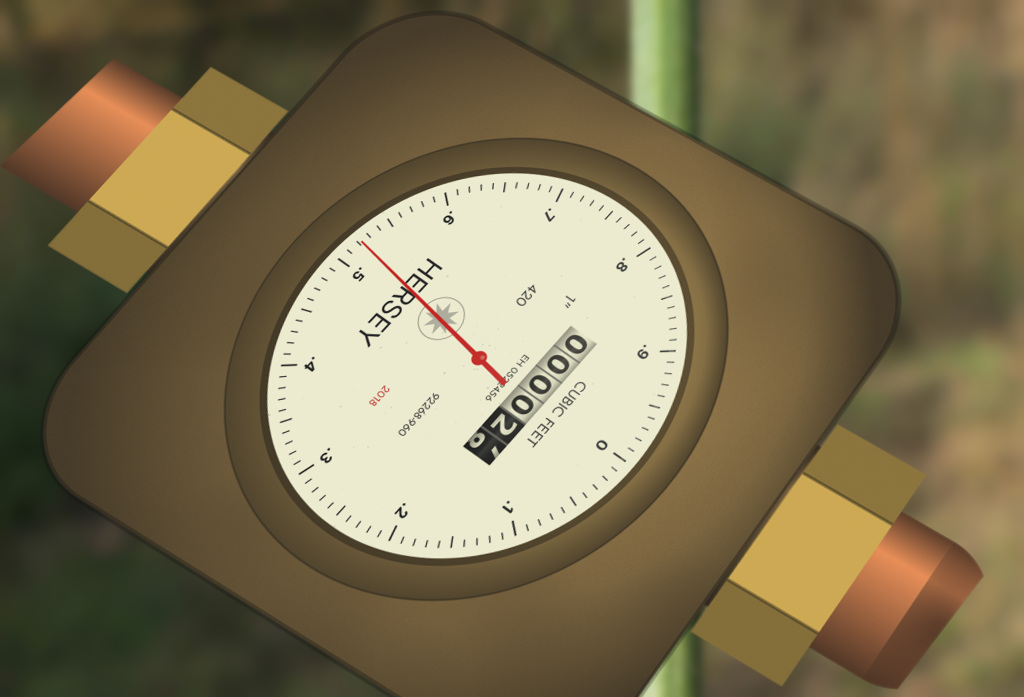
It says value=27.52 unit=ft³
